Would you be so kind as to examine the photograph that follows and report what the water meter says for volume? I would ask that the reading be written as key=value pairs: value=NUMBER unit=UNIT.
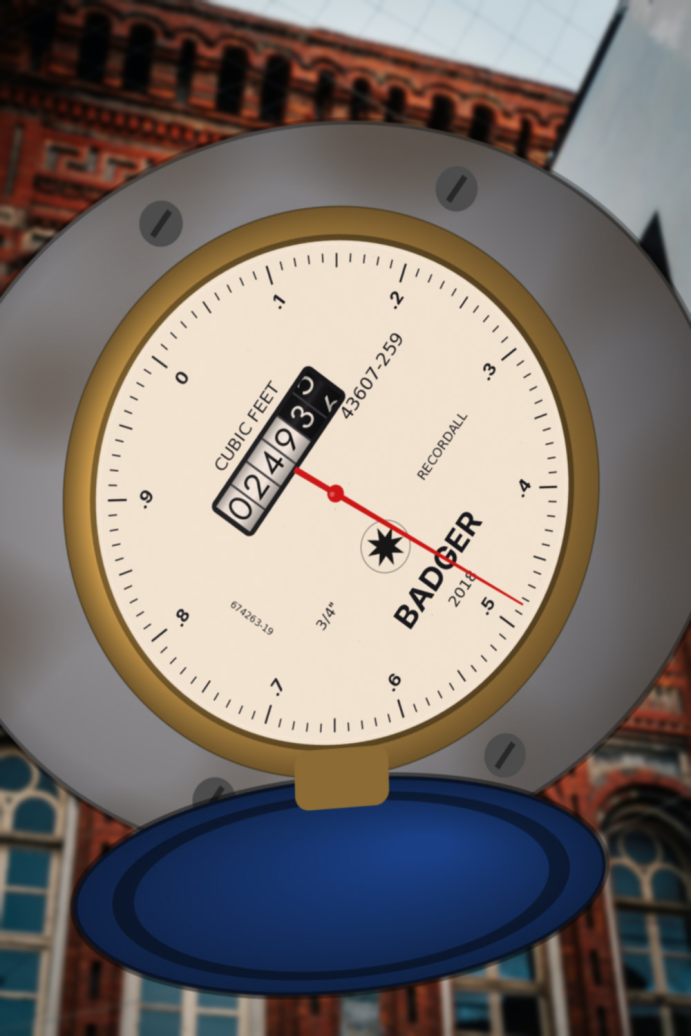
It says value=24935.48 unit=ft³
